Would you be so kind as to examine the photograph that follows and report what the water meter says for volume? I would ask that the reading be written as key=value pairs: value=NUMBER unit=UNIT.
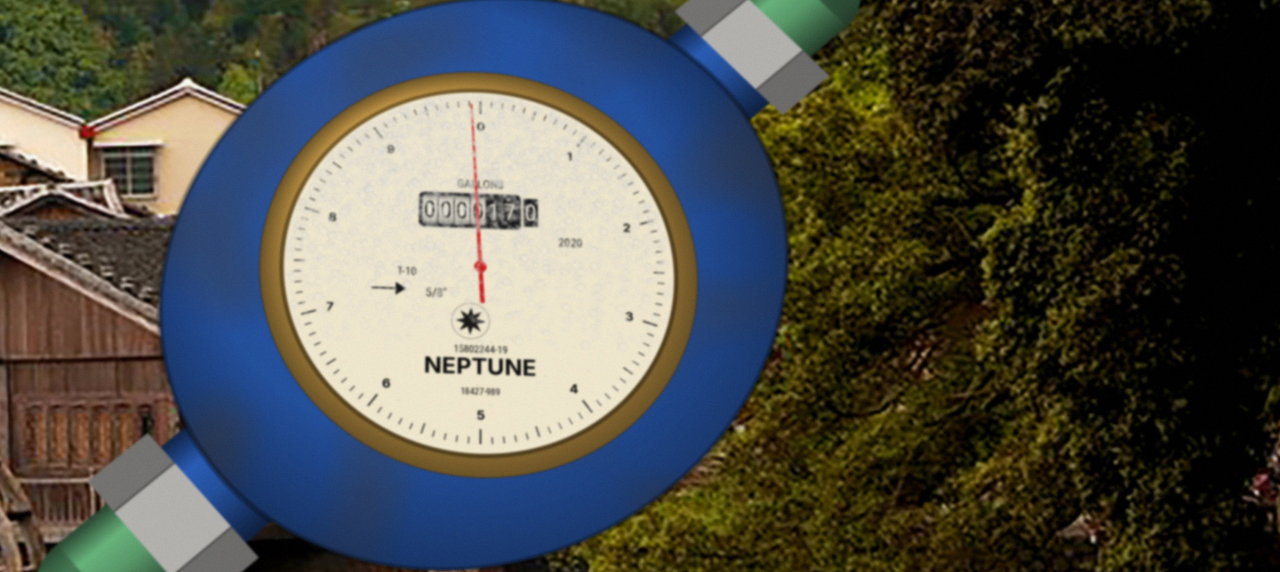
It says value=169.9 unit=gal
